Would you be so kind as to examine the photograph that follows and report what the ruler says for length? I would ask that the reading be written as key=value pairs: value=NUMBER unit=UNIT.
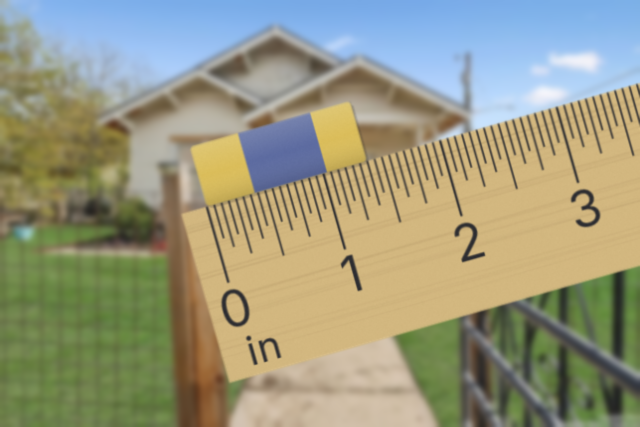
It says value=1.375 unit=in
